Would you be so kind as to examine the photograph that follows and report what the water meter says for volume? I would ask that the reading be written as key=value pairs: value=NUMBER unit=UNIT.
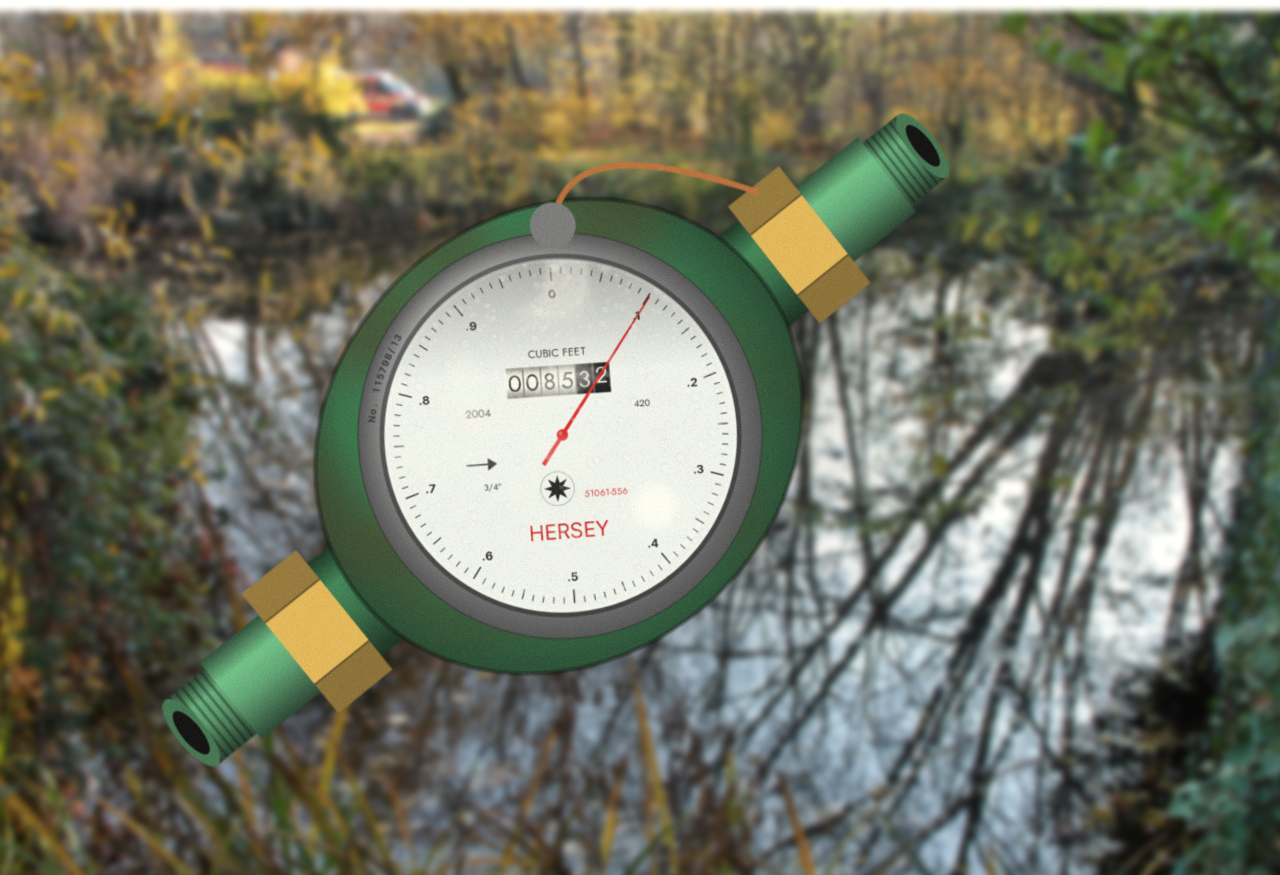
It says value=8532.10 unit=ft³
